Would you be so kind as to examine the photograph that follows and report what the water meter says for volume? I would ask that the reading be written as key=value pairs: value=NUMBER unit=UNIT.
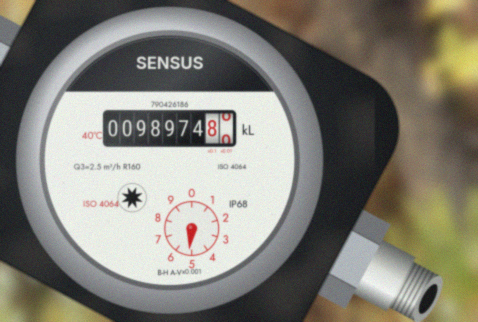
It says value=98974.885 unit=kL
